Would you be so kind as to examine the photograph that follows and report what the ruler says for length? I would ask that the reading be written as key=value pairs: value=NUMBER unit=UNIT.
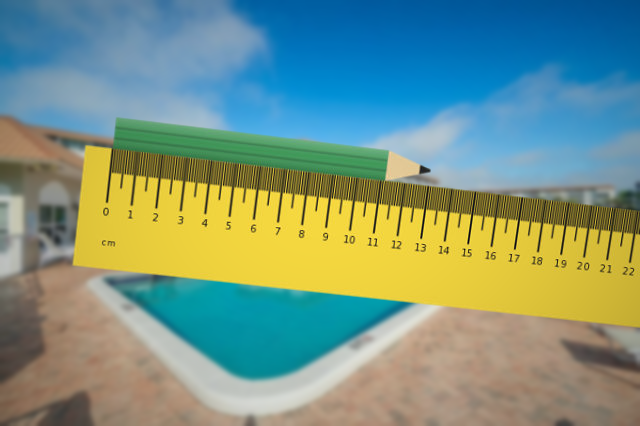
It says value=13 unit=cm
